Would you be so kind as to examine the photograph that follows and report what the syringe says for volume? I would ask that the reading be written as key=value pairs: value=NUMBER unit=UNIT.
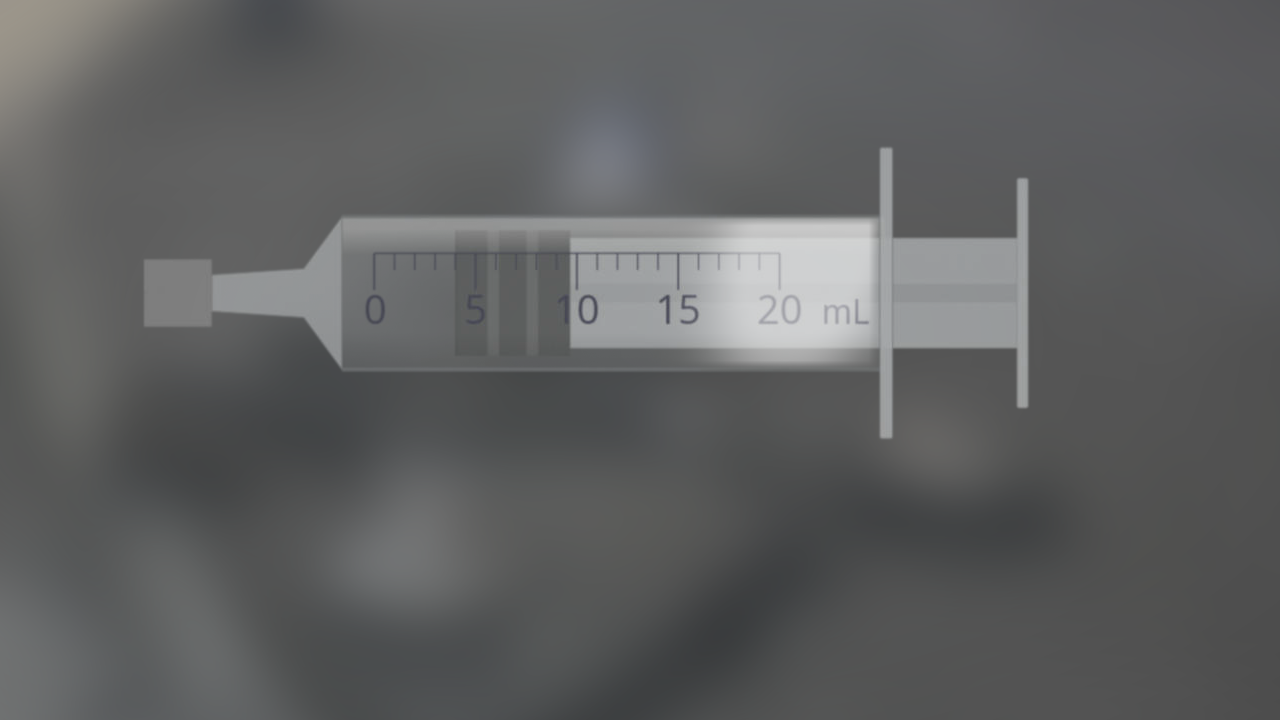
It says value=4 unit=mL
